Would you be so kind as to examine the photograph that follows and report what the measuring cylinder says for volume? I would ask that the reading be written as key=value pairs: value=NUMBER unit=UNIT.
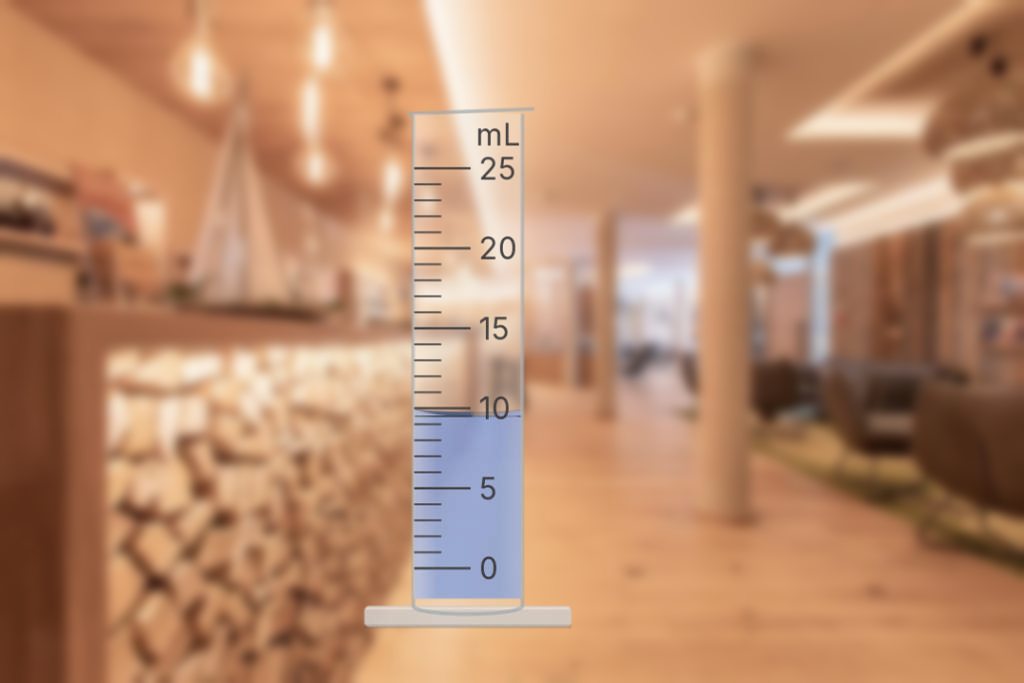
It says value=9.5 unit=mL
